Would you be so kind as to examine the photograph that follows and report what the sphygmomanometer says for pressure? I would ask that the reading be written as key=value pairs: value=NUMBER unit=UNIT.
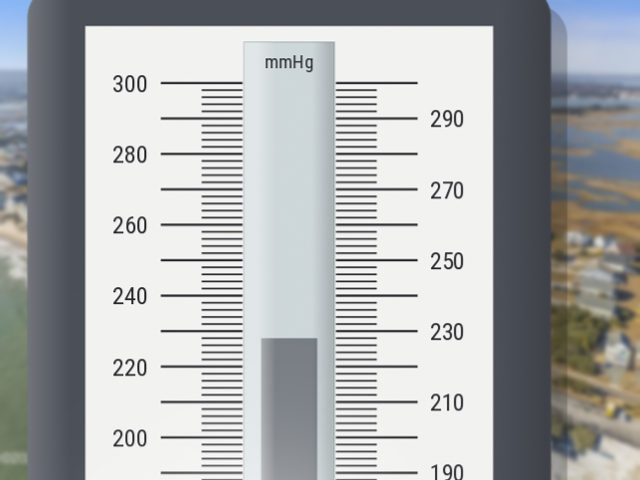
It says value=228 unit=mmHg
